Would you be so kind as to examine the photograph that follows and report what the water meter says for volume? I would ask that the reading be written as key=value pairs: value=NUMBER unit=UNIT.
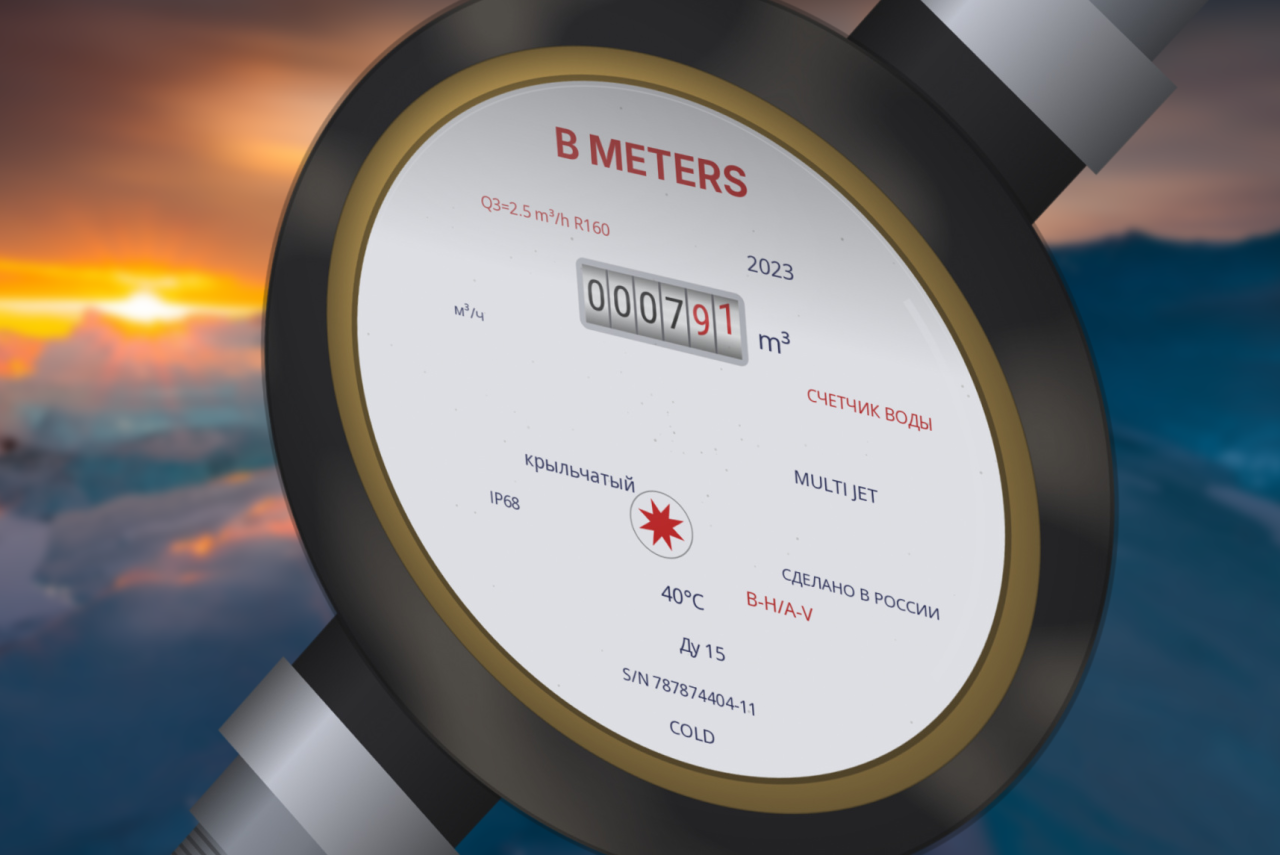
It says value=7.91 unit=m³
